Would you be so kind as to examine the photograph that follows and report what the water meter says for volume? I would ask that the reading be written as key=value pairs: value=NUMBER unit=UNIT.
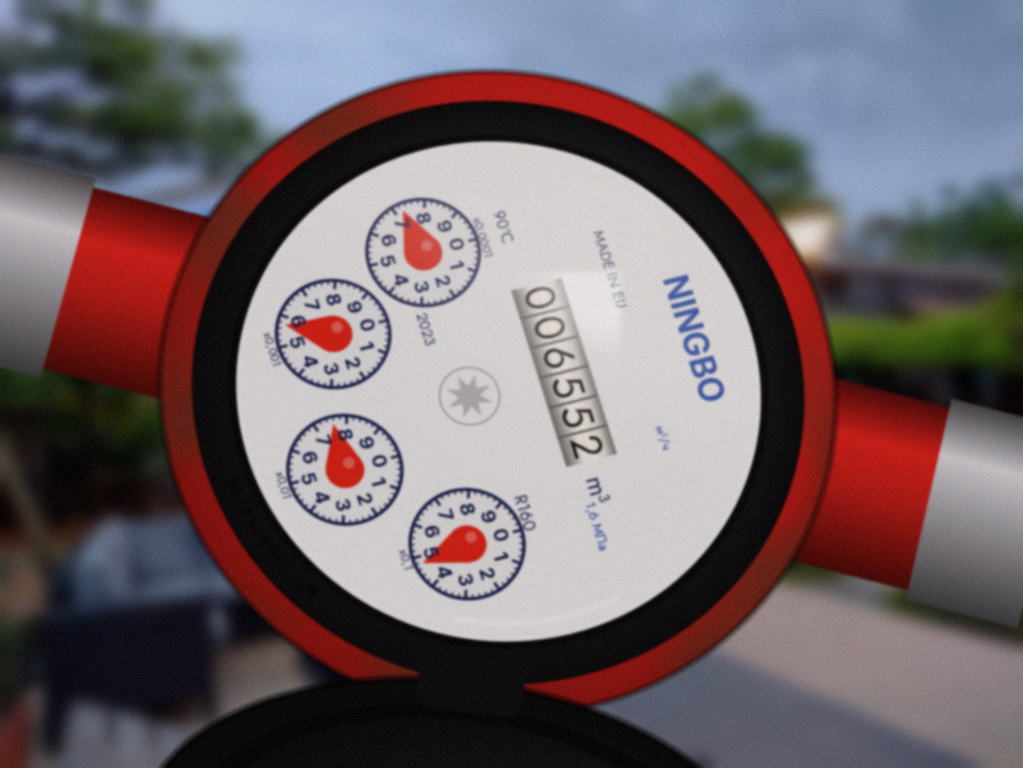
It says value=6552.4757 unit=m³
